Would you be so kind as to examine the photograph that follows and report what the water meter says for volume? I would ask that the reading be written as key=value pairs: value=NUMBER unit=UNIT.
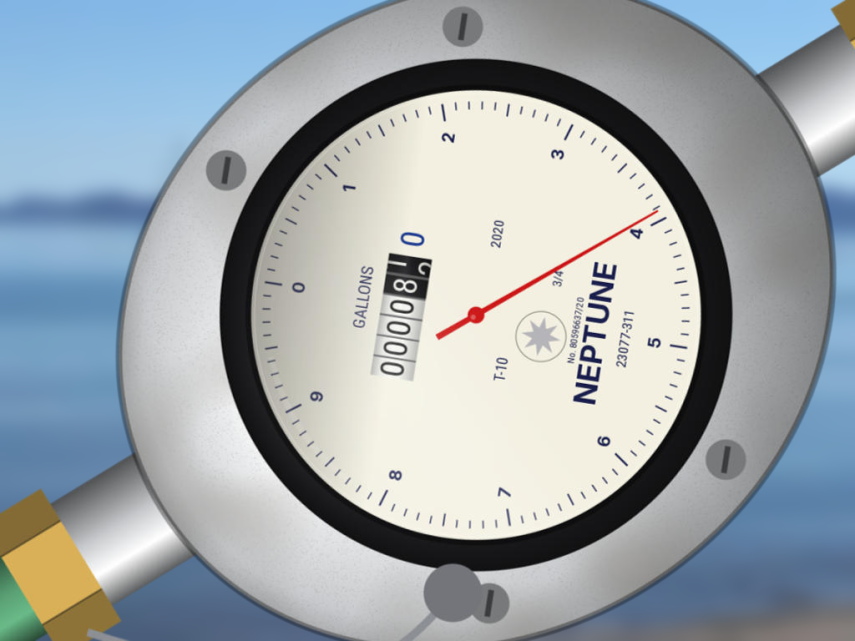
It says value=813.9 unit=gal
